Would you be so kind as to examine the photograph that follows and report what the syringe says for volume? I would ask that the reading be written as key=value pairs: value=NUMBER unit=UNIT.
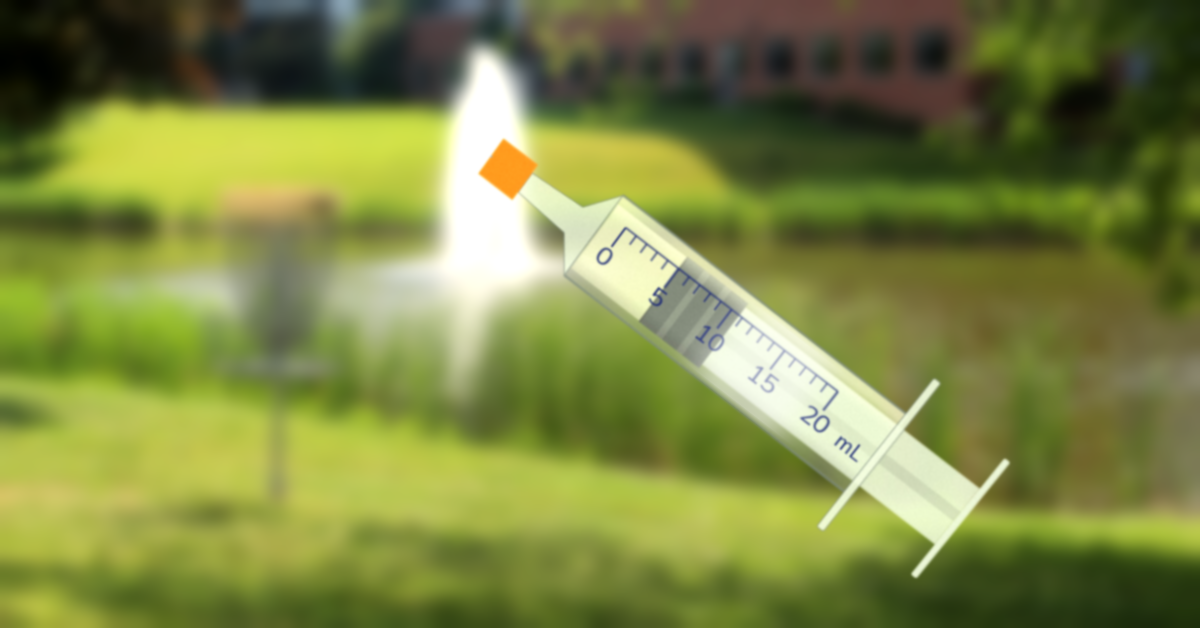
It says value=5 unit=mL
